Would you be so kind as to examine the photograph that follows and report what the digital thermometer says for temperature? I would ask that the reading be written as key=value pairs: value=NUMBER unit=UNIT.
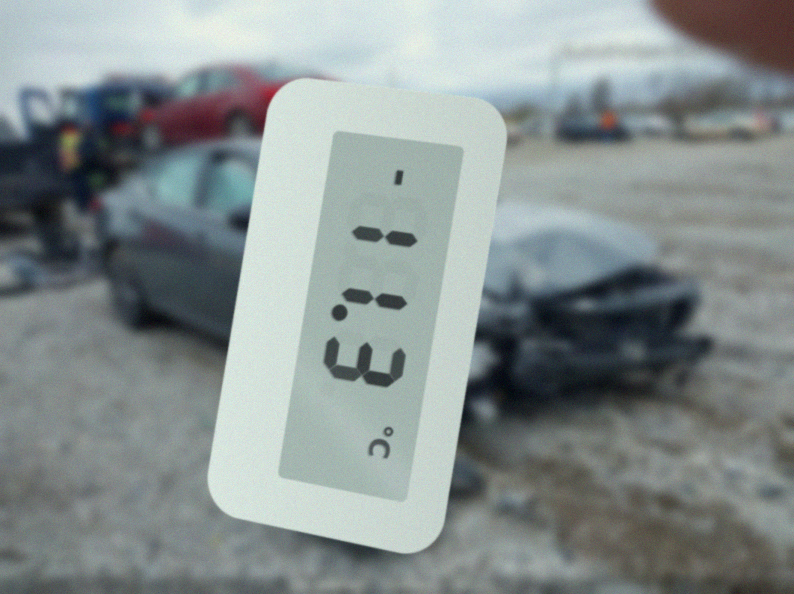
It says value=-11.3 unit=°C
